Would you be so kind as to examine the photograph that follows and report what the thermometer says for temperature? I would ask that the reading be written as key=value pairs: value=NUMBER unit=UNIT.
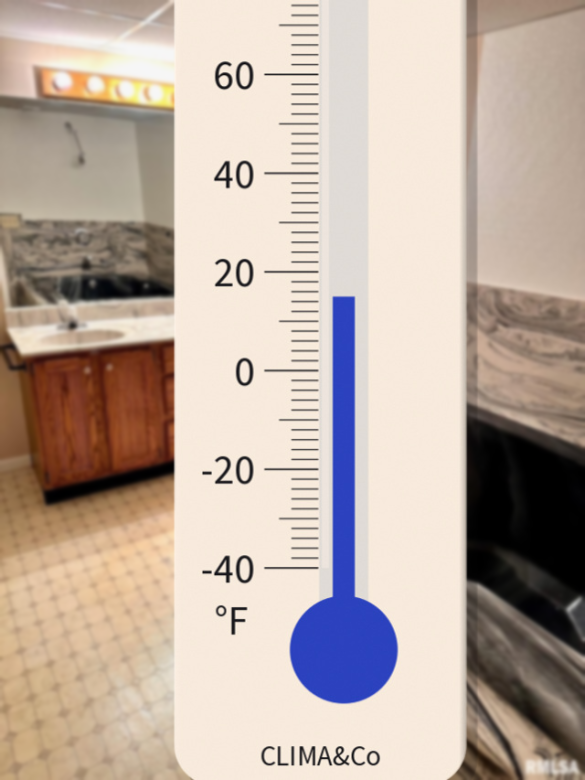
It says value=15 unit=°F
